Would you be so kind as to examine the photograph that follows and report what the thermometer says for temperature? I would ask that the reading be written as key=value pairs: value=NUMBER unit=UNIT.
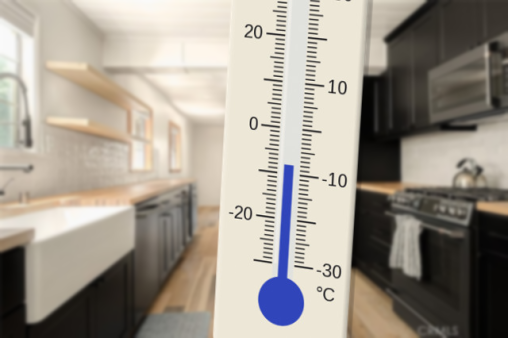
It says value=-8 unit=°C
